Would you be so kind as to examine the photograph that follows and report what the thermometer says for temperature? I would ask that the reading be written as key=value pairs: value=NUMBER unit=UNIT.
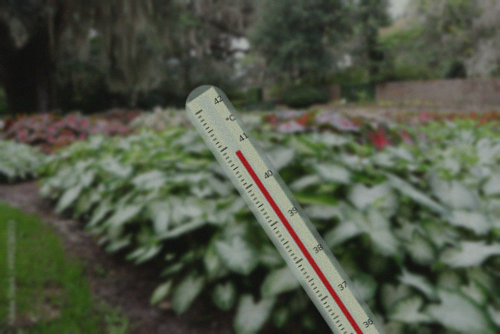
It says value=40.8 unit=°C
